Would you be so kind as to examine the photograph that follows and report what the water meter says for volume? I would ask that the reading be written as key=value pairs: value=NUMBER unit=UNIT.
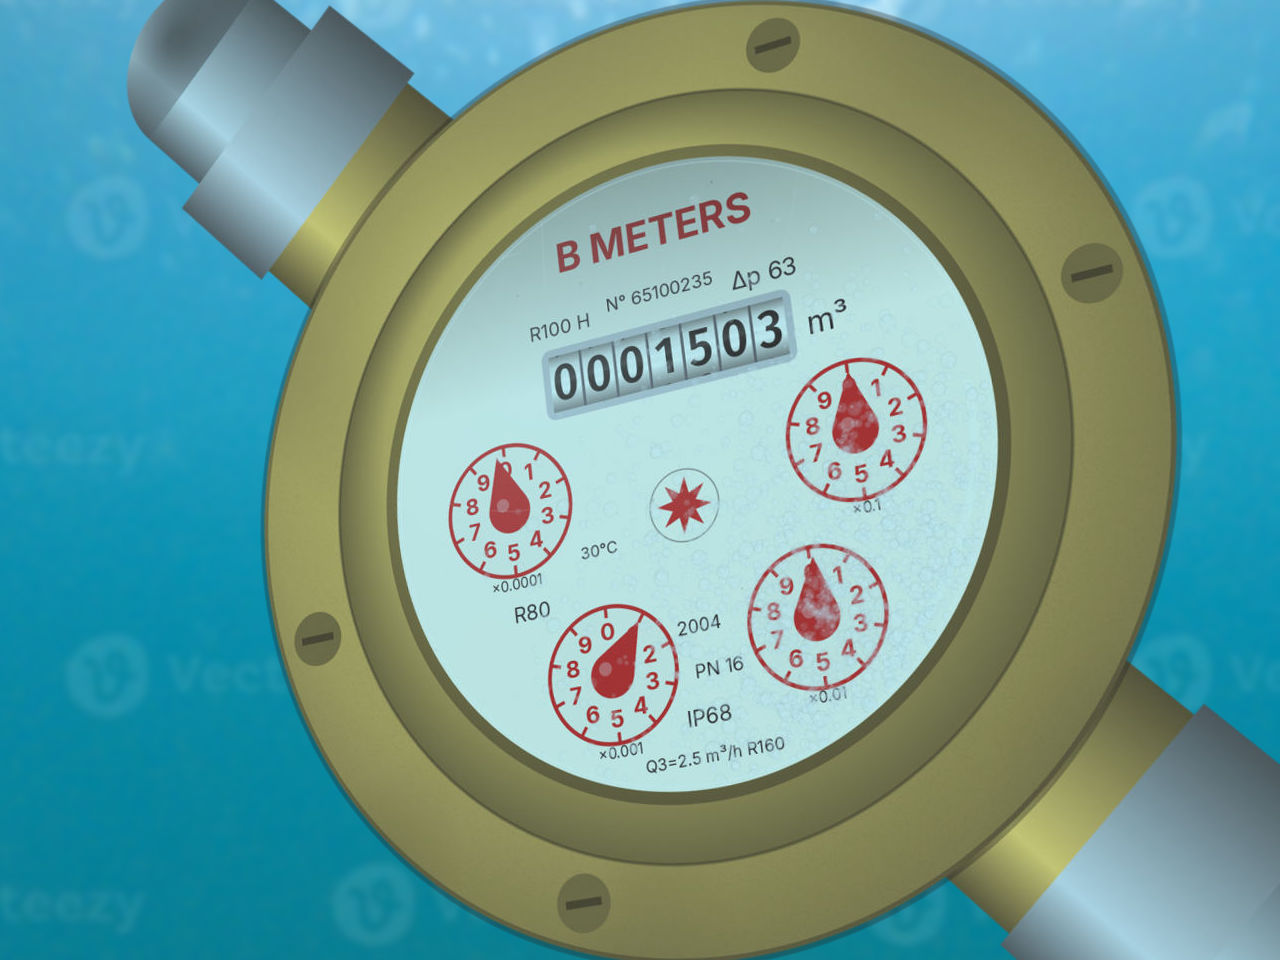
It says value=1503.0009 unit=m³
